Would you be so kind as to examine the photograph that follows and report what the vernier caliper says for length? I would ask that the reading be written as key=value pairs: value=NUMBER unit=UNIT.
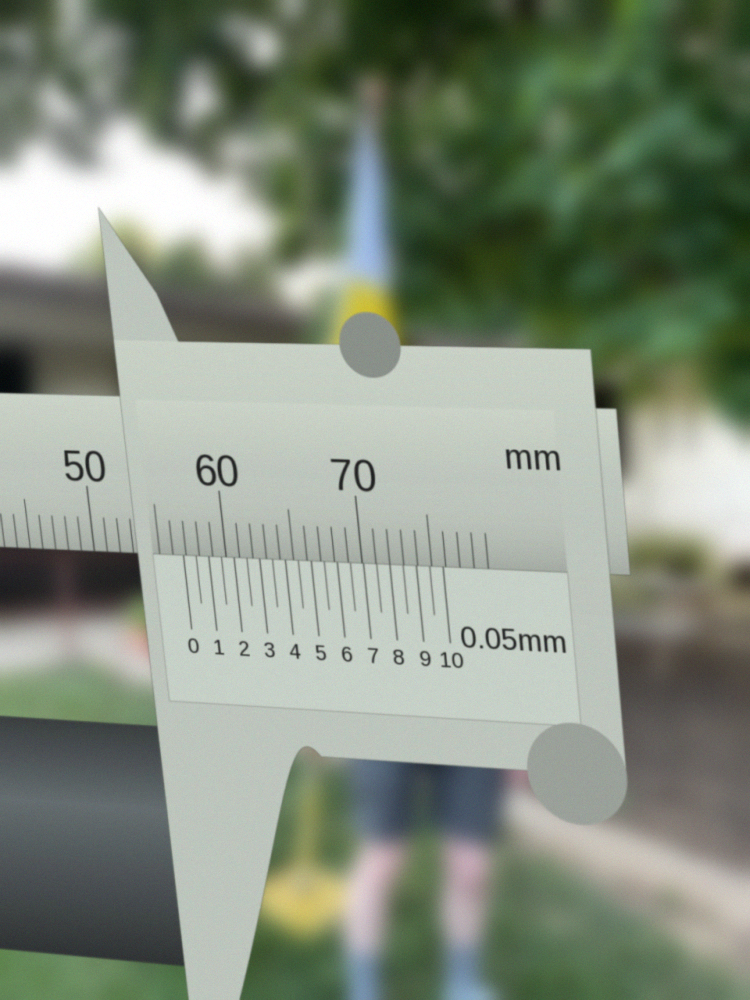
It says value=56.8 unit=mm
